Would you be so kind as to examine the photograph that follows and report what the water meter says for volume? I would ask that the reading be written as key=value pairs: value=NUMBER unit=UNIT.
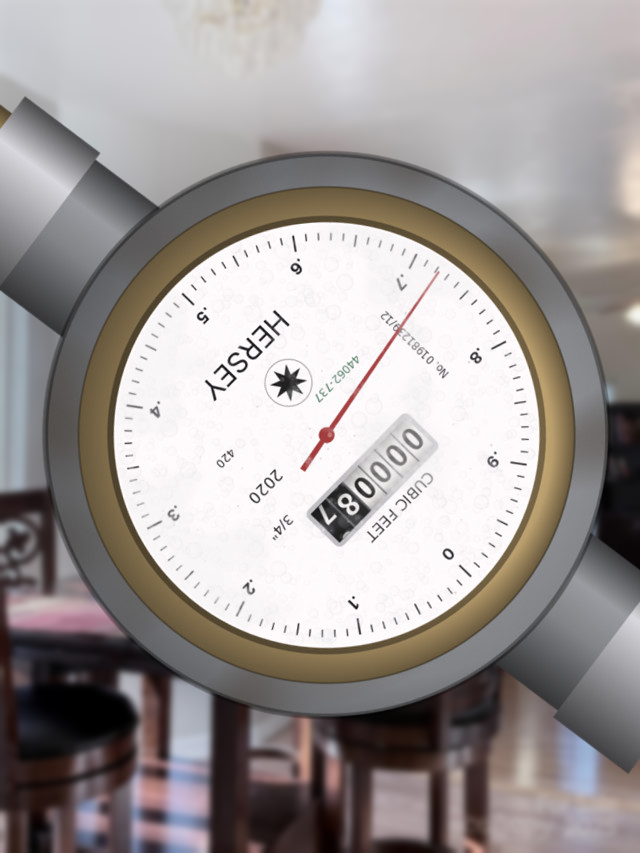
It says value=86.72 unit=ft³
